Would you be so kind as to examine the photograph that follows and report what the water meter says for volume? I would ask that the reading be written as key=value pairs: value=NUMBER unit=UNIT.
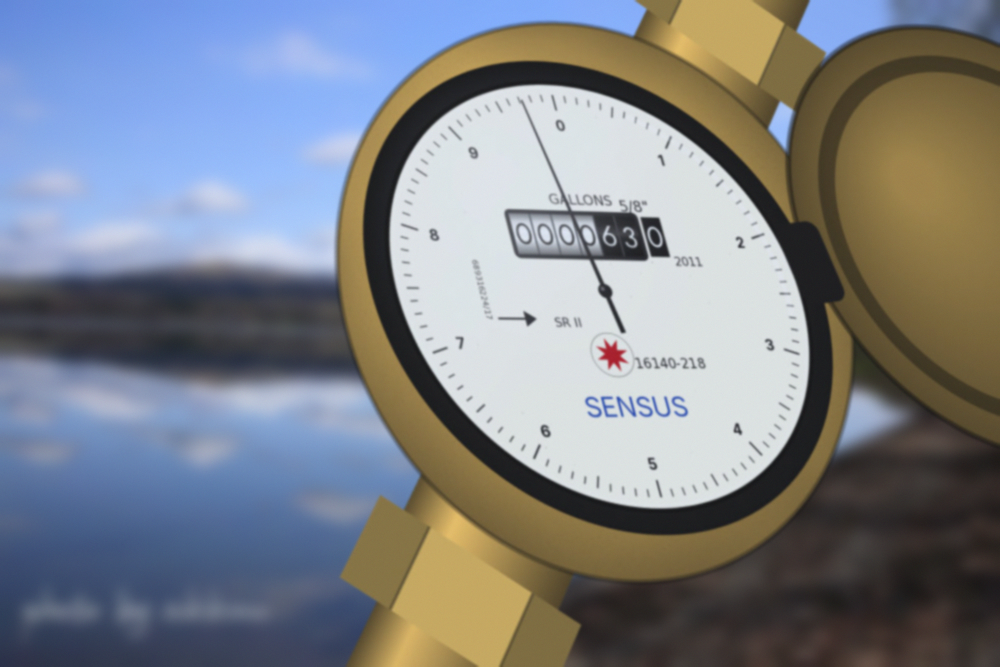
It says value=629.7 unit=gal
